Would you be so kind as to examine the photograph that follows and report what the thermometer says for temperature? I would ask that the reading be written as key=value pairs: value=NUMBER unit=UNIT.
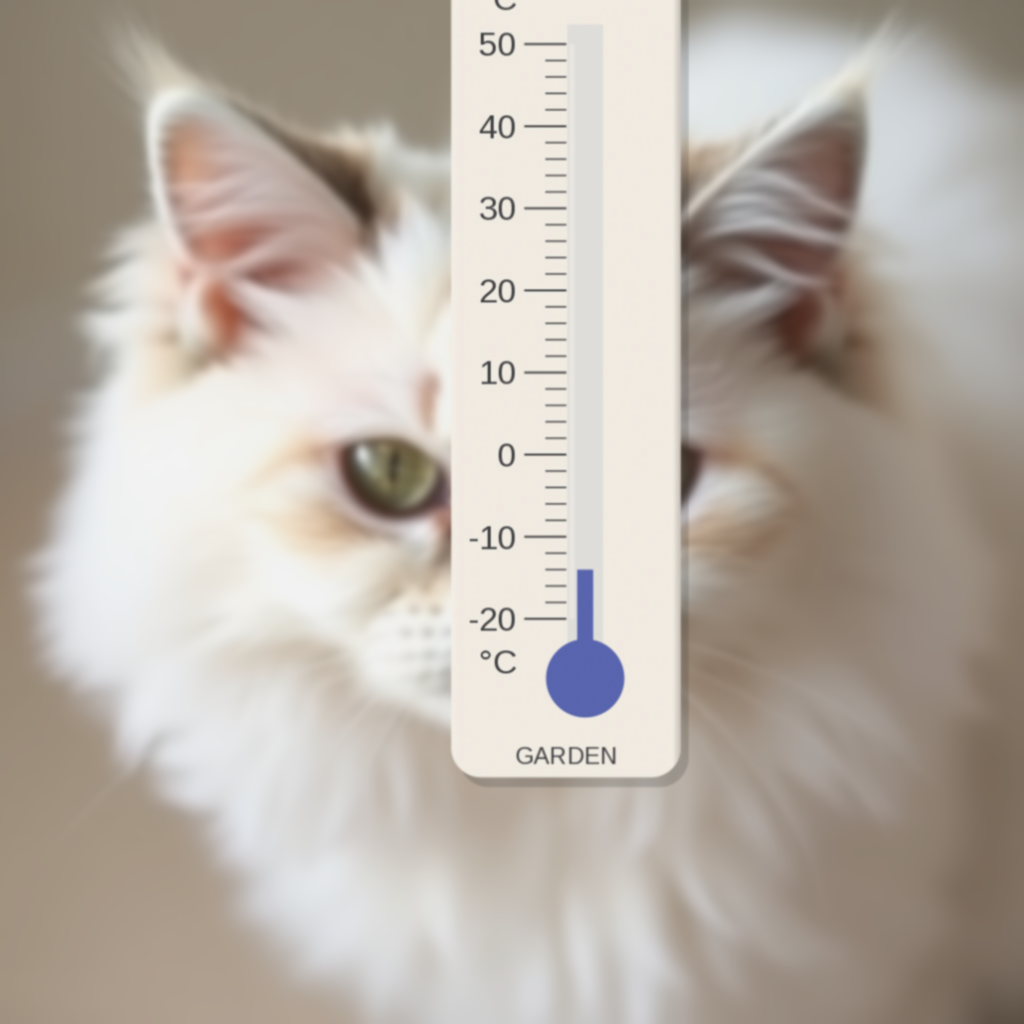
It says value=-14 unit=°C
